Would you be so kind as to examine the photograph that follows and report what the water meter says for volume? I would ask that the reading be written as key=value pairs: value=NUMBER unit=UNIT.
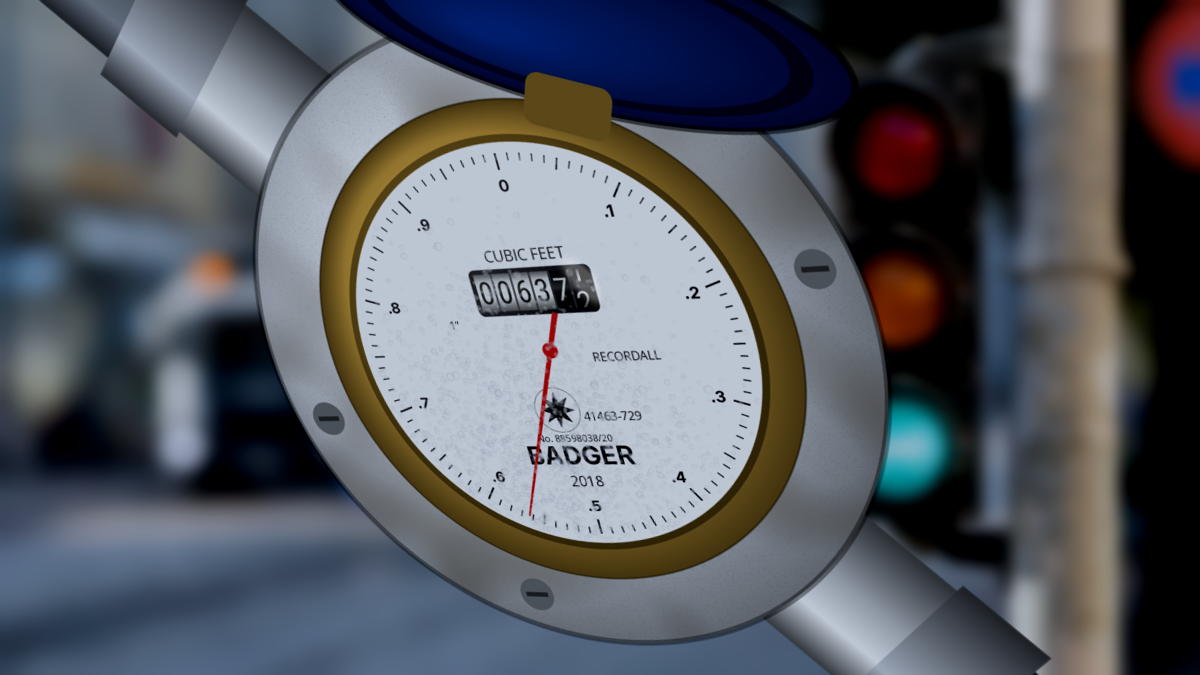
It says value=6371.56 unit=ft³
